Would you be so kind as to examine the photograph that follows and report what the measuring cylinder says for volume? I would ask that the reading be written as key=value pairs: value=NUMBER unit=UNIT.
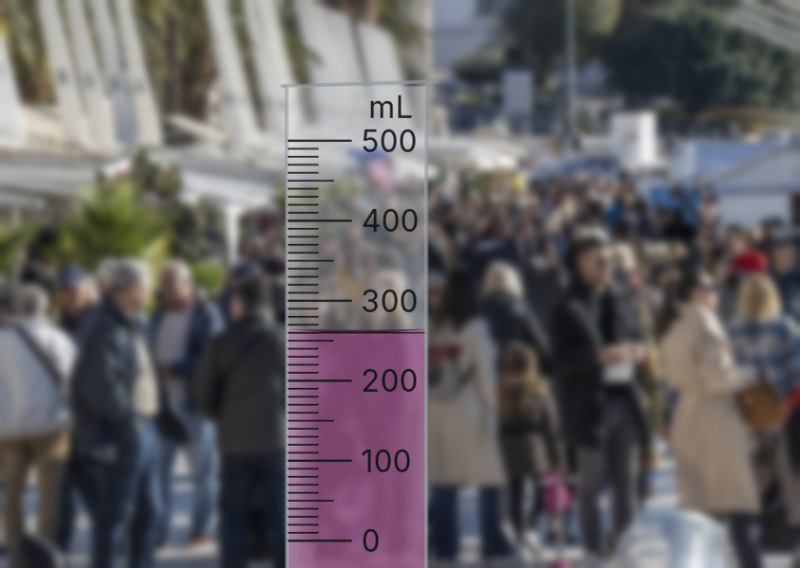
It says value=260 unit=mL
